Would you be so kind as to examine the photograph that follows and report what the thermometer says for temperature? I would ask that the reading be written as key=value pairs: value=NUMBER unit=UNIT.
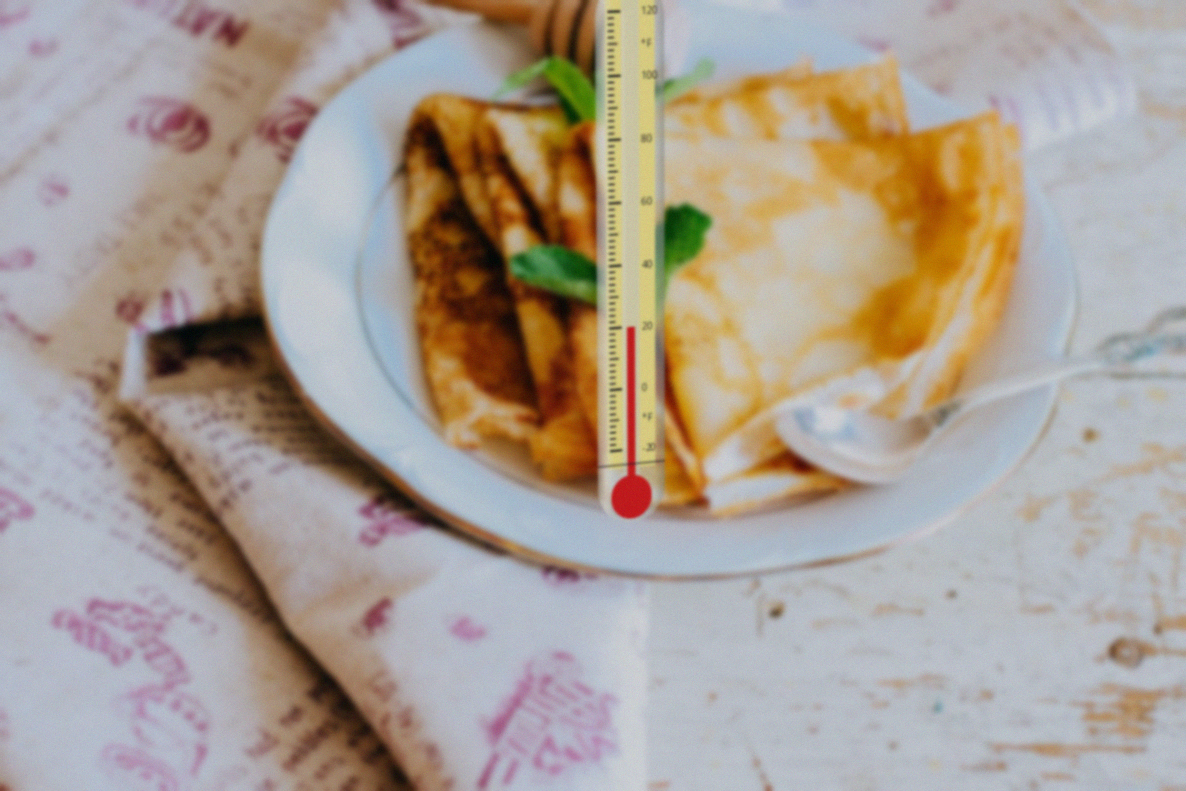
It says value=20 unit=°F
